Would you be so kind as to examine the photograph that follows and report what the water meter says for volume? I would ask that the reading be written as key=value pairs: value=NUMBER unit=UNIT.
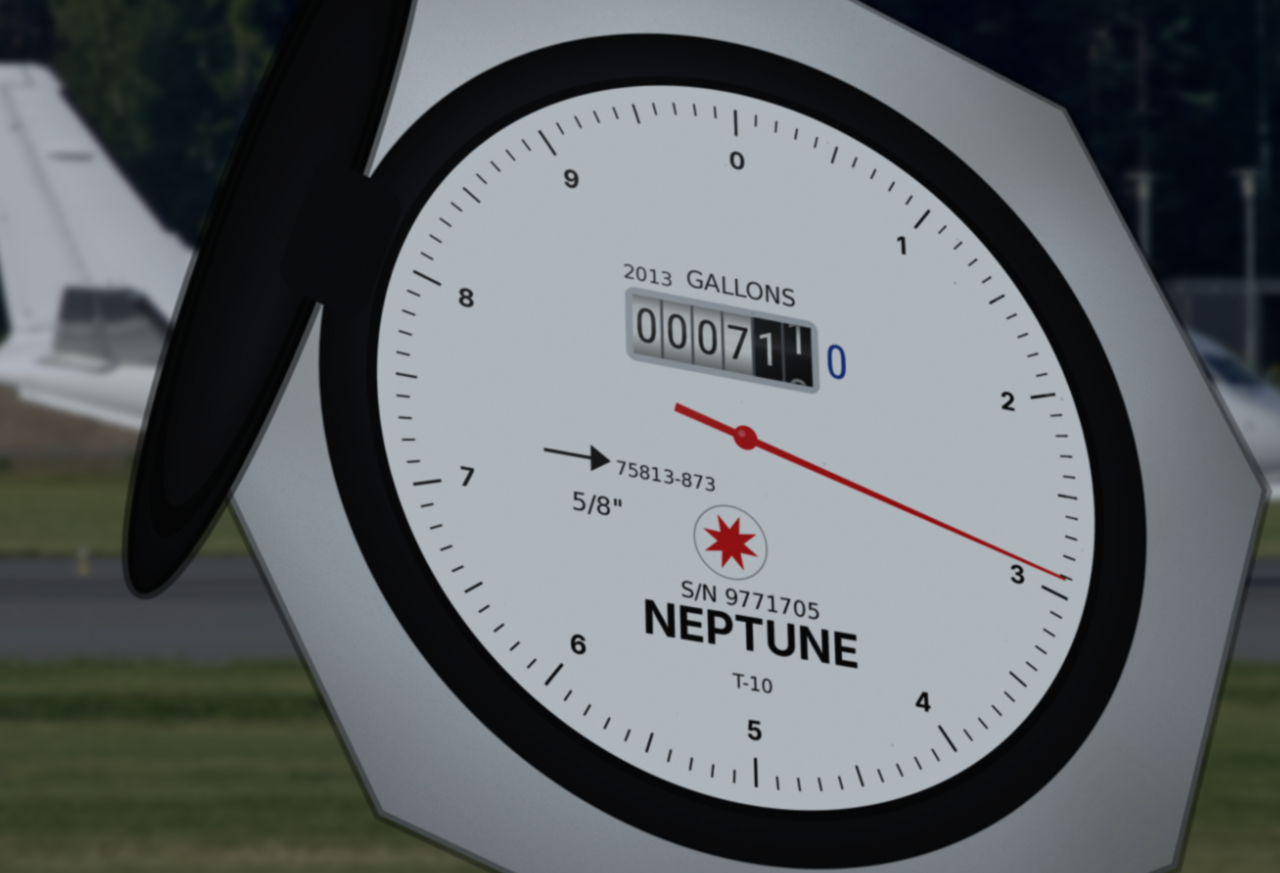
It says value=7112.9 unit=gal
